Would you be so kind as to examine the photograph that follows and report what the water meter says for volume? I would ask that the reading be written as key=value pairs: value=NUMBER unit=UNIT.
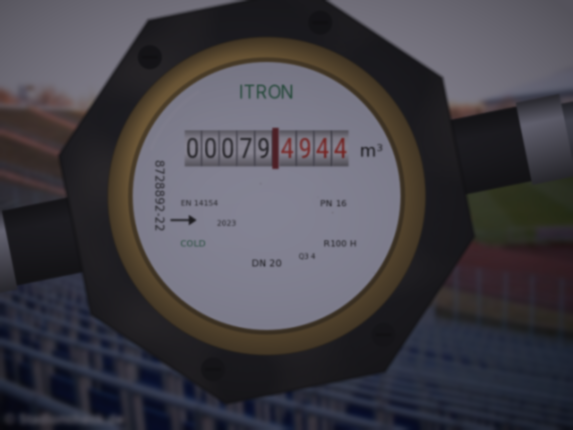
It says value=79.4944 unit=m³
